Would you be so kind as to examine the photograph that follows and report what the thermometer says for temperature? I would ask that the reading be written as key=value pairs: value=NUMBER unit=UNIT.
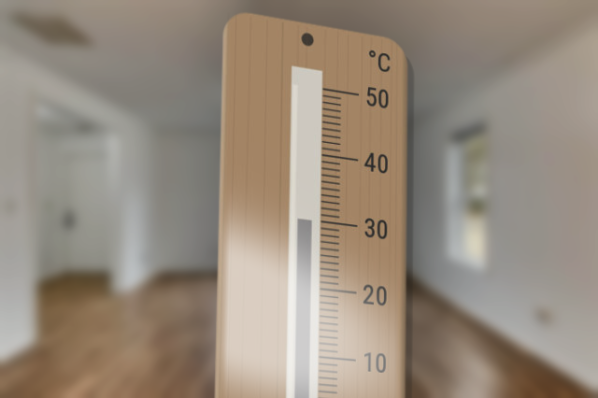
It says value=30 unit=°C
